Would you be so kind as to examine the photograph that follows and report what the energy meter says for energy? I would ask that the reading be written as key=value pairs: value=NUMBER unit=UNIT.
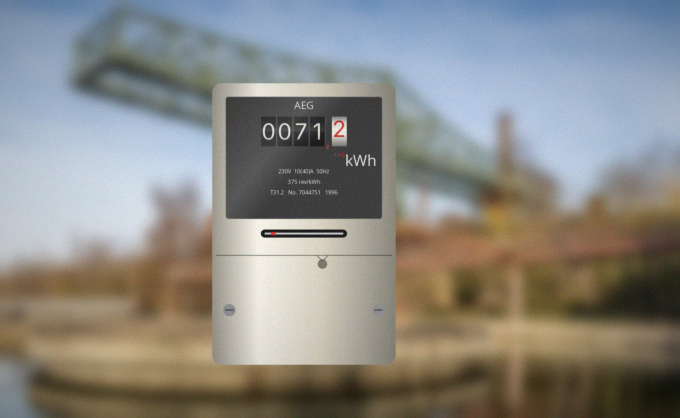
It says value=71.2 unit=kWh
